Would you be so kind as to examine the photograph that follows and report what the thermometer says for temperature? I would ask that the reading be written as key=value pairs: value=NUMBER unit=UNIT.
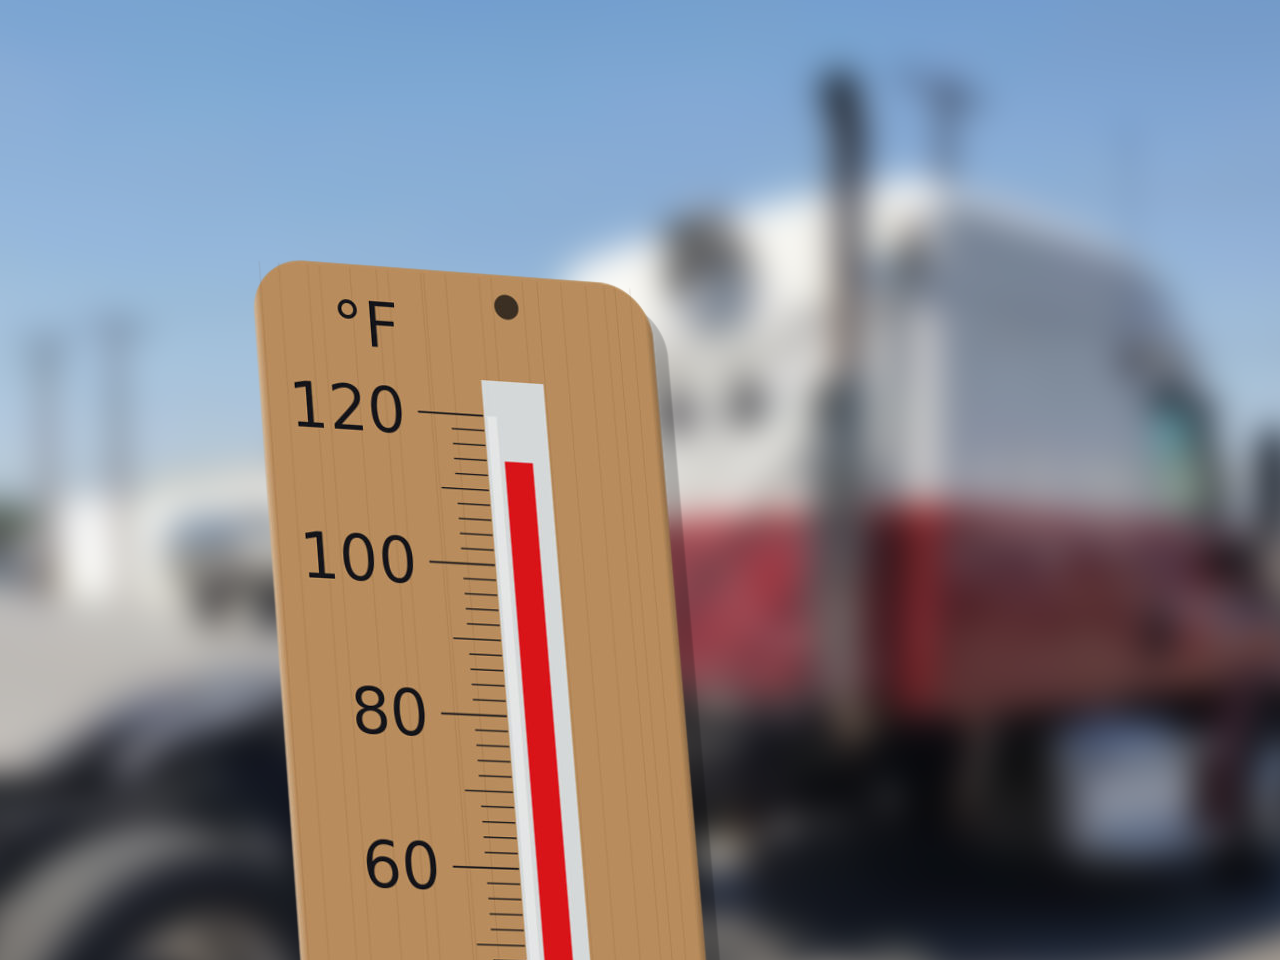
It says value=114 unit=°F
